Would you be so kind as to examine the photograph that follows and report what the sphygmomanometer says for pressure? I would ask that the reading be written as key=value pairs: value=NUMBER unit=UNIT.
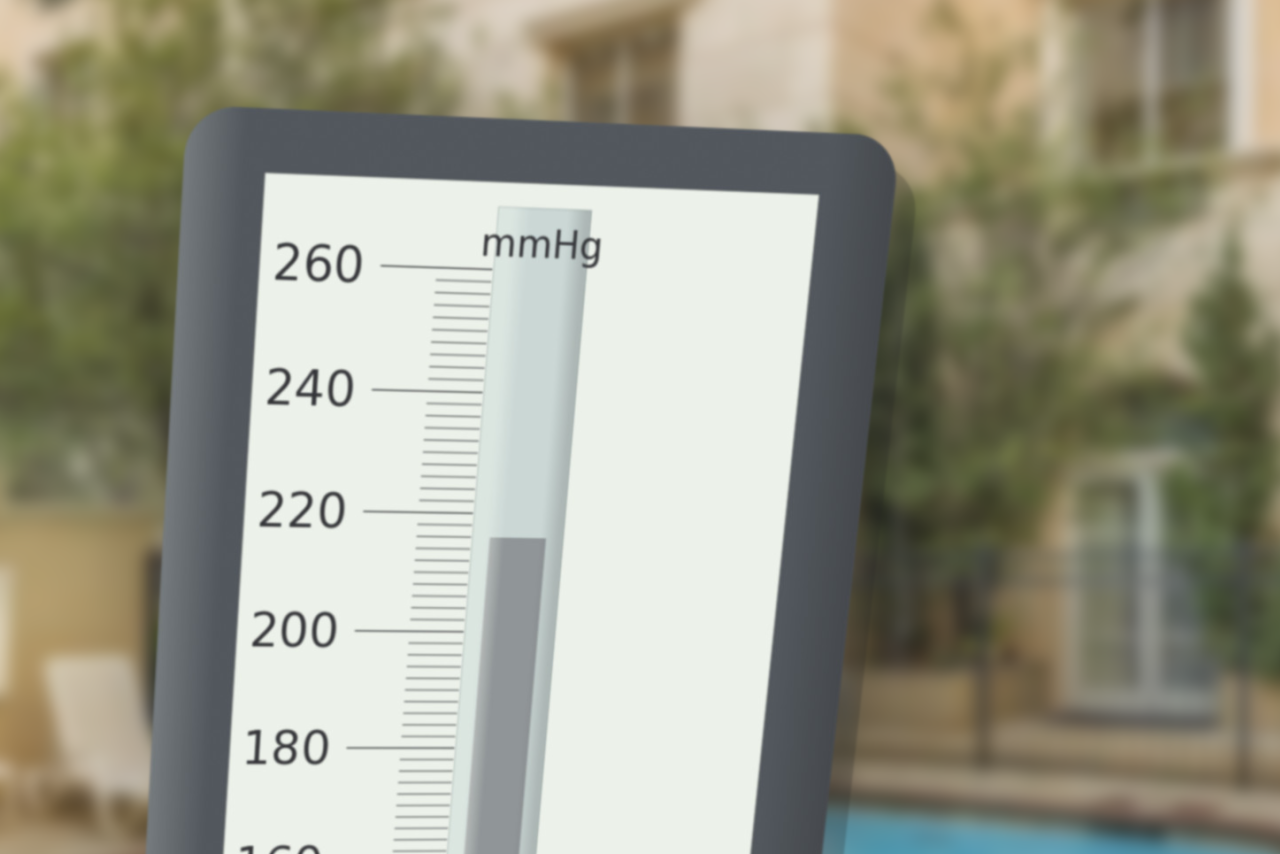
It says value=216 unit=mmHg
